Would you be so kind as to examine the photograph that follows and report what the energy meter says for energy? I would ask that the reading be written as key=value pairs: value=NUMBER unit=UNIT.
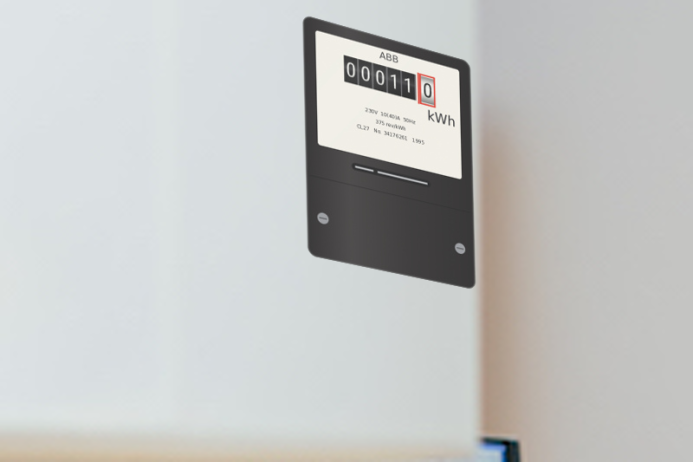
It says value=11.0 unit=kWh
